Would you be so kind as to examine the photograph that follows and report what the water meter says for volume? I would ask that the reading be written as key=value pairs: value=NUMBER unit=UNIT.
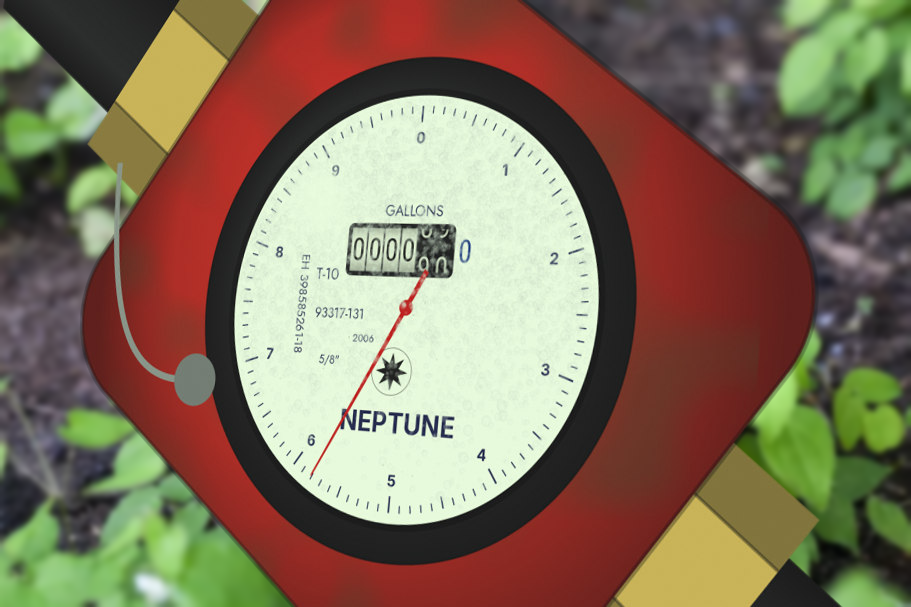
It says value=895.8 unit=gal
